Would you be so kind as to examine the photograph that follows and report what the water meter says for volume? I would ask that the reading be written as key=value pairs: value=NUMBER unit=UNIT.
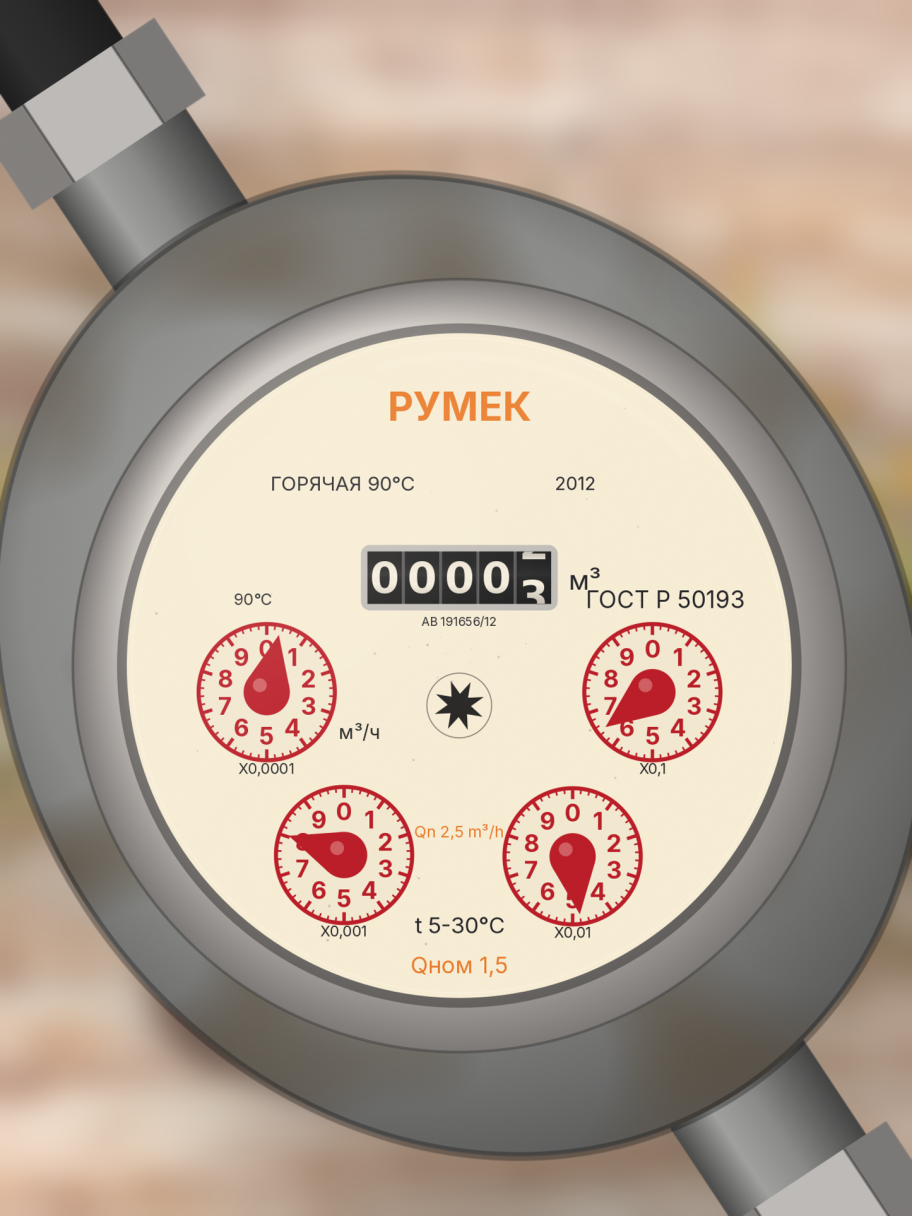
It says value=2.6480 unit=m³
